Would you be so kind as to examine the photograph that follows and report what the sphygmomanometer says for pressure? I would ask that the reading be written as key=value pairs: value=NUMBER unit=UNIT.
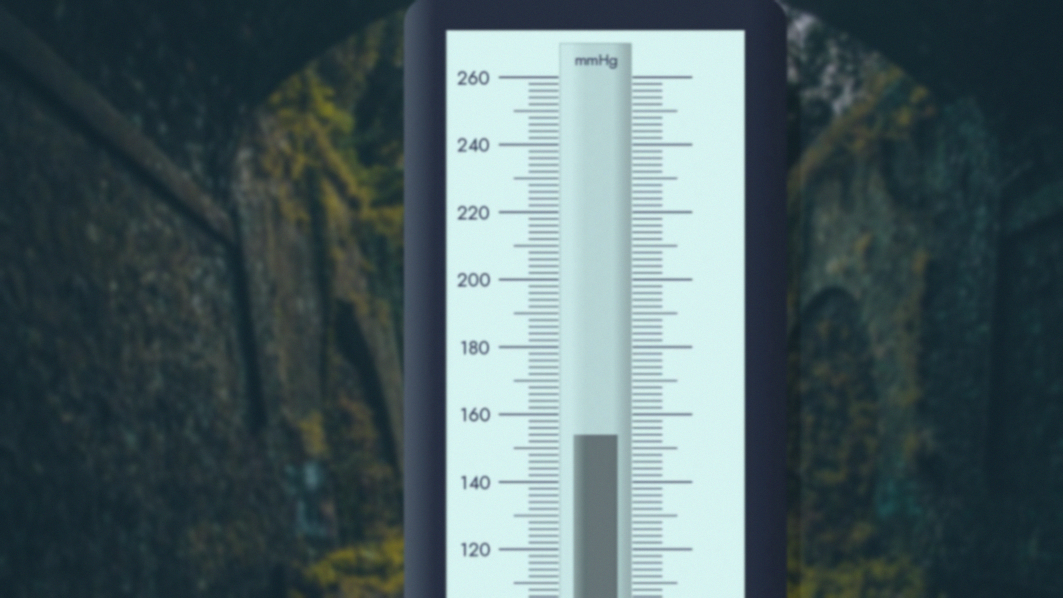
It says value=154 unit=mmHg
